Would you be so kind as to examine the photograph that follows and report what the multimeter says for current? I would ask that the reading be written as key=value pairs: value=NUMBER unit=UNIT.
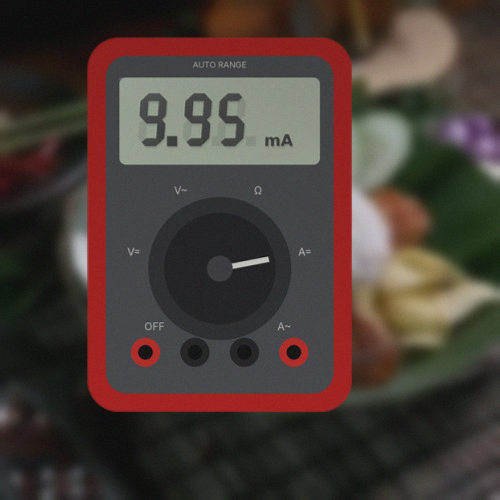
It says value=9.95 unit=mA
